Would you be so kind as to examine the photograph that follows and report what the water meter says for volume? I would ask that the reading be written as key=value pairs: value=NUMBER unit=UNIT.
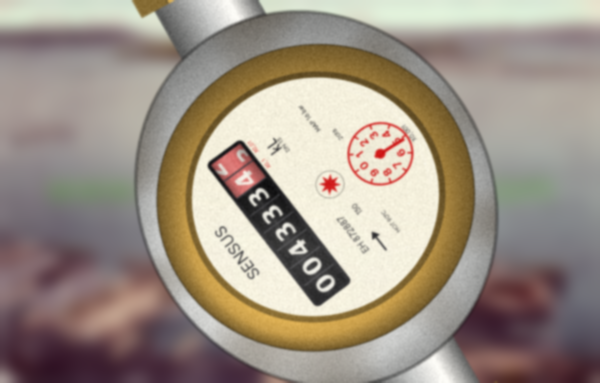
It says value=4333.425 unit=kL
